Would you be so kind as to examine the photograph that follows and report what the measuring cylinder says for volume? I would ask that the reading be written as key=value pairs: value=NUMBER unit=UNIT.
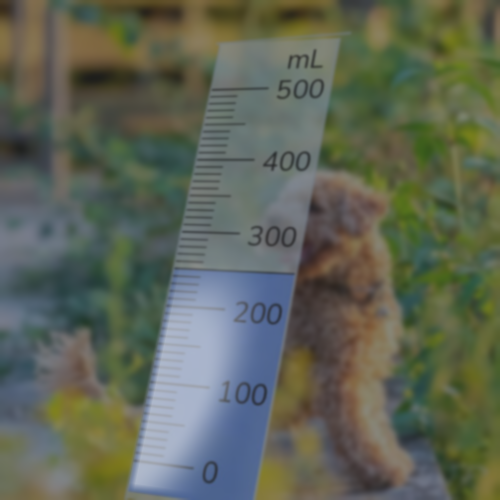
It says value=250 unit=mL
